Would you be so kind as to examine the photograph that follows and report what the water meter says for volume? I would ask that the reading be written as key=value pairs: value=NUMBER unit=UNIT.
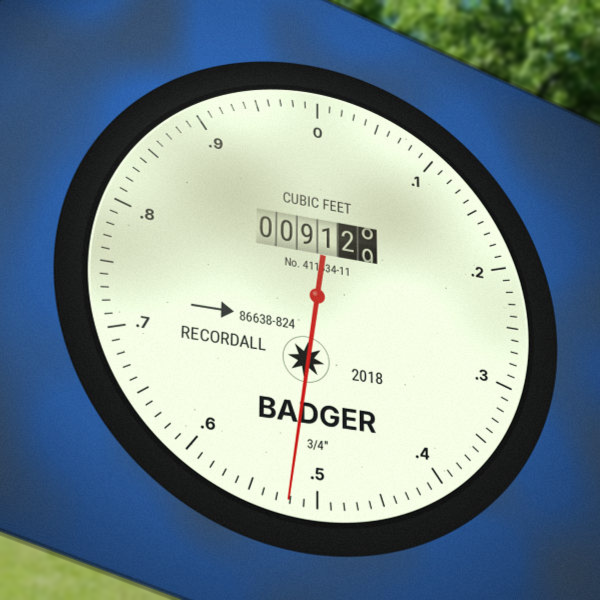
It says value=9128.52 unit=ft³
